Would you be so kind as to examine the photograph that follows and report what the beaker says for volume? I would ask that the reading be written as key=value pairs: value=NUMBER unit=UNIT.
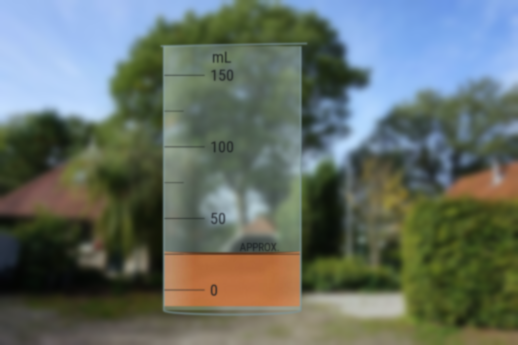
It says value=25 unit=mL
